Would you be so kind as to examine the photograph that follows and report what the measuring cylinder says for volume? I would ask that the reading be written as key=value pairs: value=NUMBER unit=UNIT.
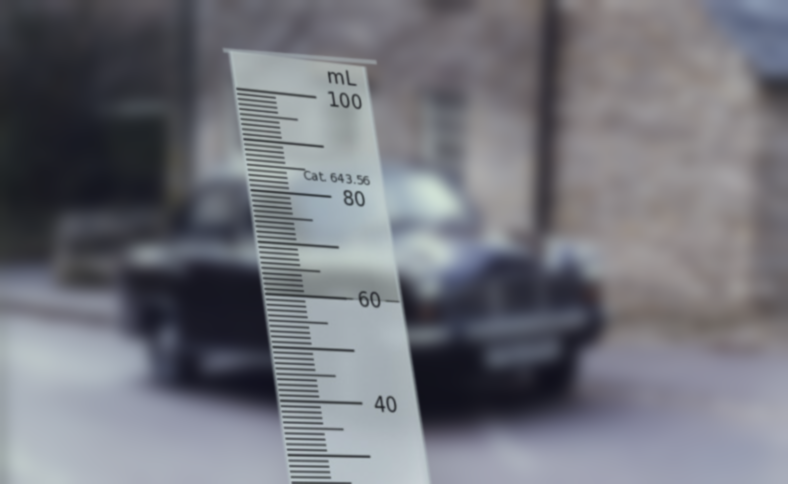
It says value=60 unit=mL
